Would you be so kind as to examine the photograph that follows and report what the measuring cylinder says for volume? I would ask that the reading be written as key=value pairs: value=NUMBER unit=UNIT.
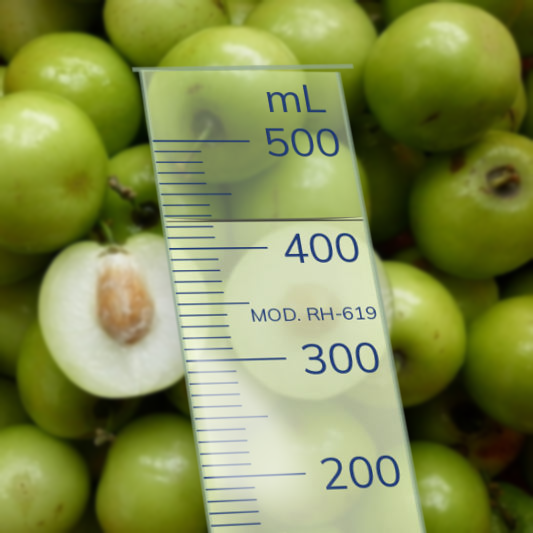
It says value=425 unit=mL
